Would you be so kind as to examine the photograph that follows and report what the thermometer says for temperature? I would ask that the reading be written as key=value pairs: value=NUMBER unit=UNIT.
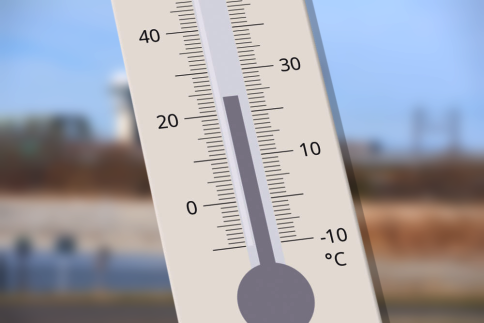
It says value=24 unit=°C
